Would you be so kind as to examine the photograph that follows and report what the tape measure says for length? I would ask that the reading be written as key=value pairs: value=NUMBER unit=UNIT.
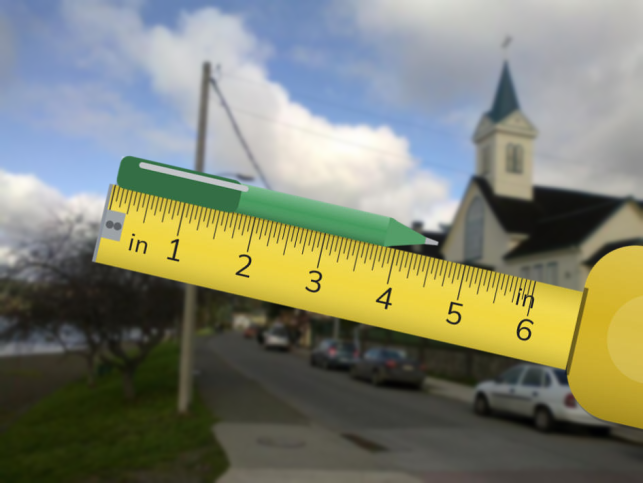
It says value=4.5625 unit=in
